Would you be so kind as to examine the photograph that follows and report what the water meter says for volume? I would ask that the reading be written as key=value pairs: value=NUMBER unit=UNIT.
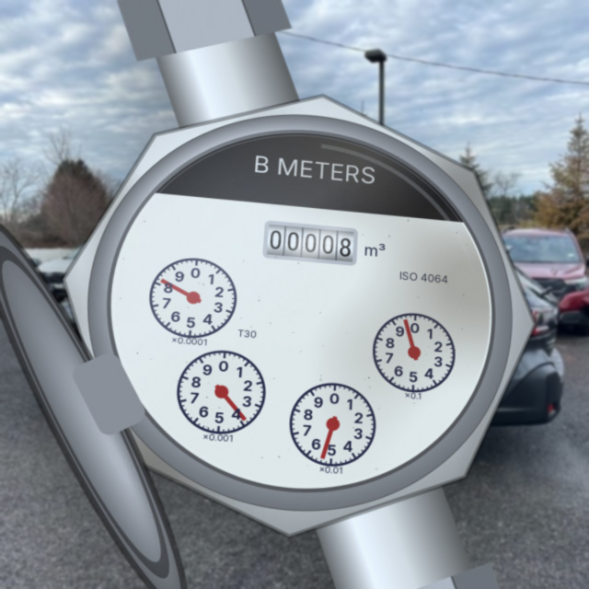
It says value=7.9538 unit=m³
